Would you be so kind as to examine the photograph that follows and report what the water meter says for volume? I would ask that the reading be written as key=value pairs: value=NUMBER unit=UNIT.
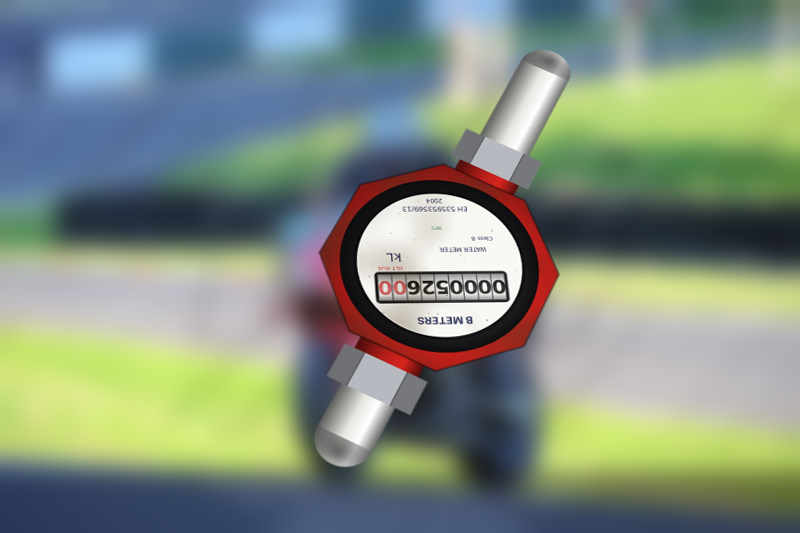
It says value=526.00 unit=kL
